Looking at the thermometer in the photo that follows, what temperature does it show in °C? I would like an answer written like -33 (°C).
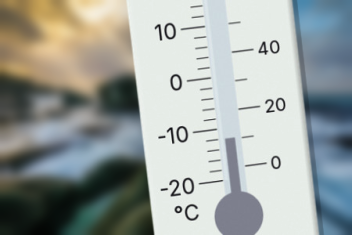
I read -12 (°C)
